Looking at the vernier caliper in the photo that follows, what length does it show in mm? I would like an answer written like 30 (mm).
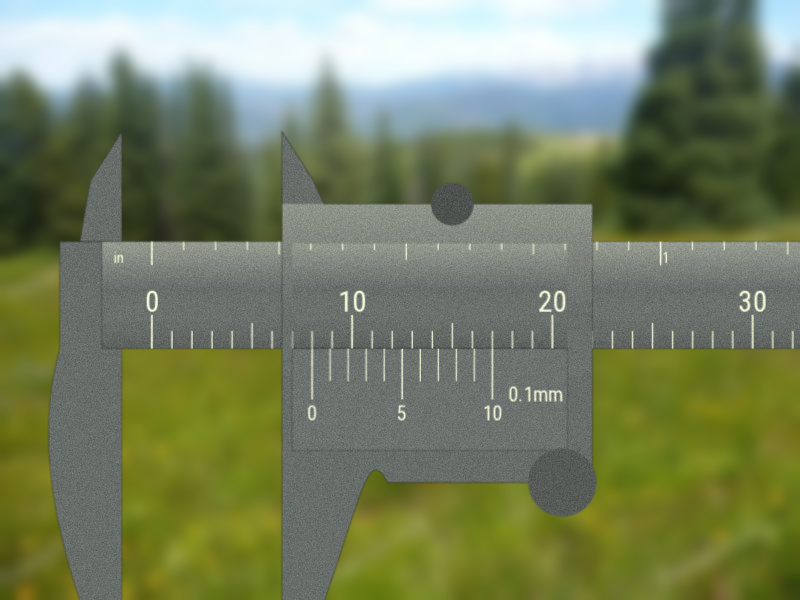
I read 8.0 (mm)
